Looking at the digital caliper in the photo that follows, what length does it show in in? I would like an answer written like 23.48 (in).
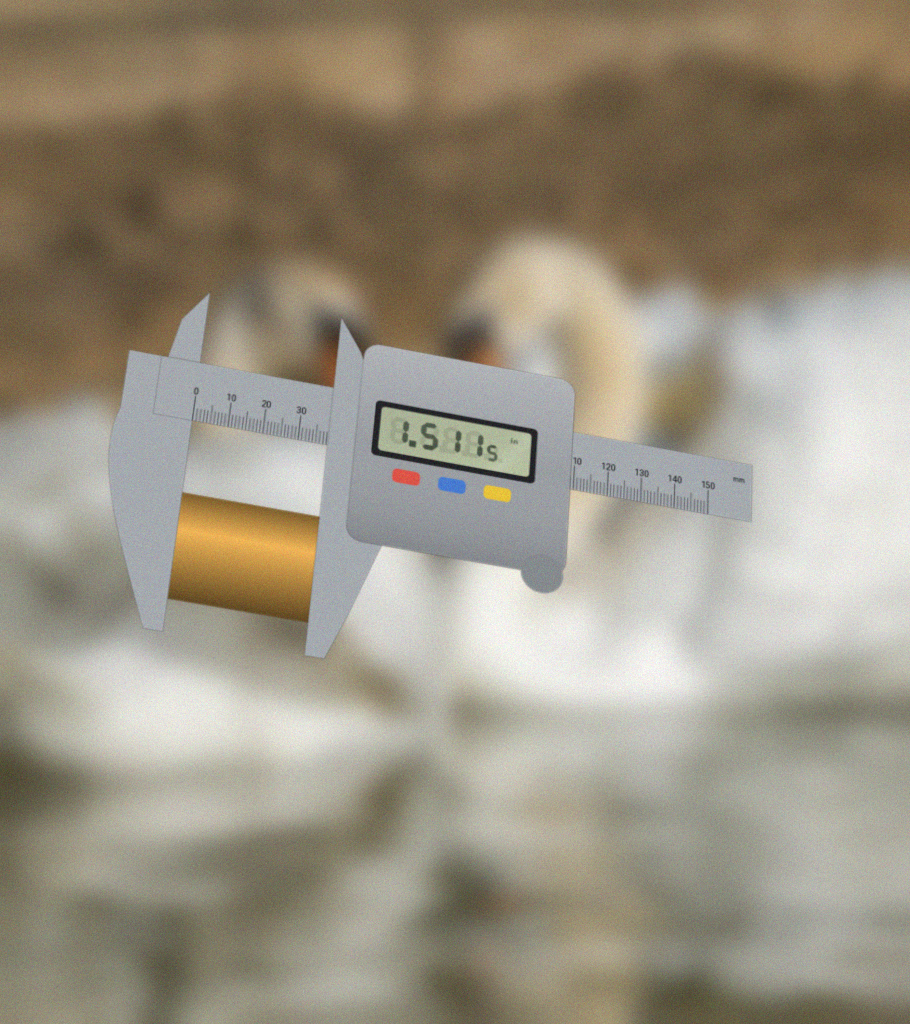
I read 1.5115 (in)
